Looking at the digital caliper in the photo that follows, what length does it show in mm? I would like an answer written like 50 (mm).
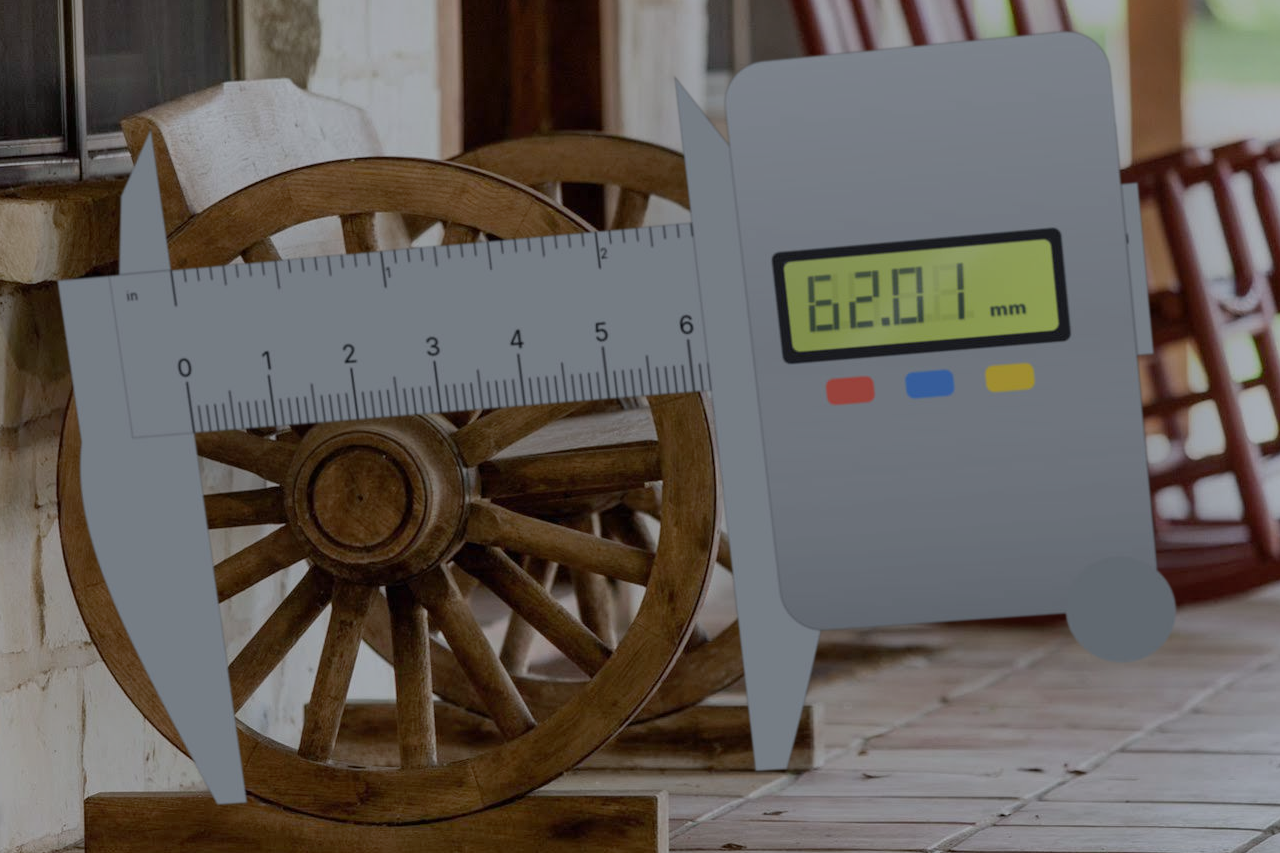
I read 62.01 (mm)
